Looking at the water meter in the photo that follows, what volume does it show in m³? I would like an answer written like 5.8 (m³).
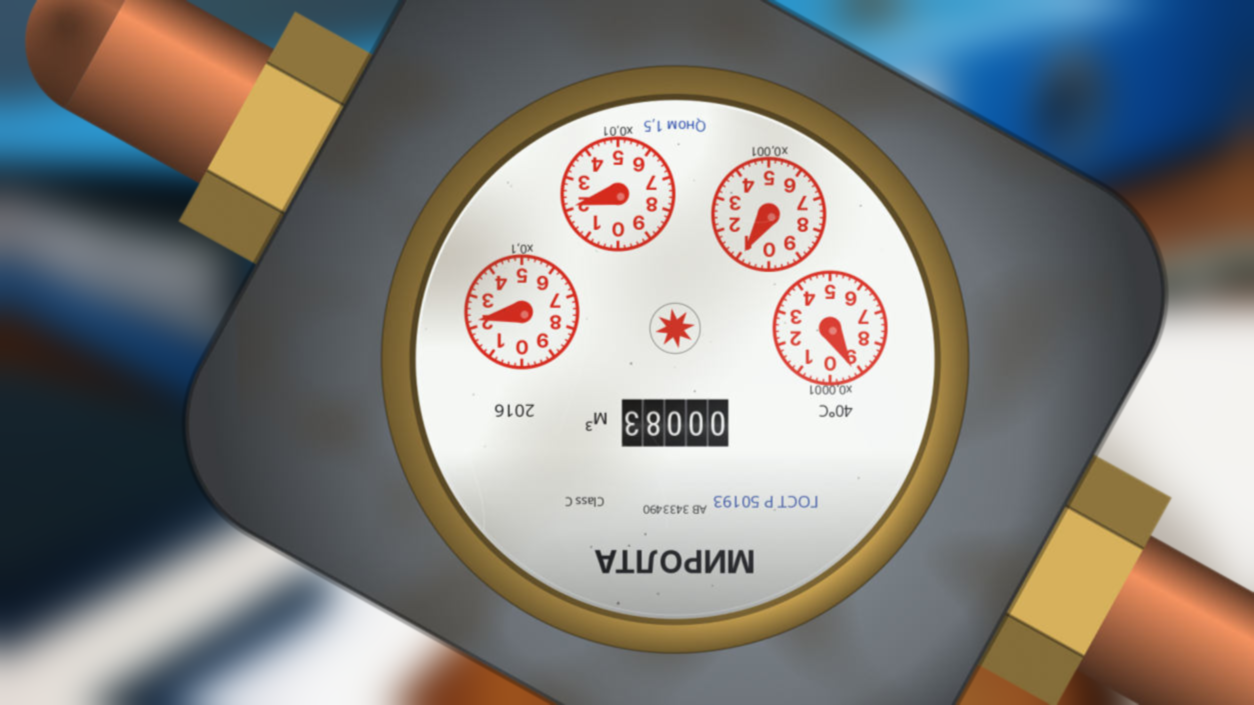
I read 83.2209 (m³)
